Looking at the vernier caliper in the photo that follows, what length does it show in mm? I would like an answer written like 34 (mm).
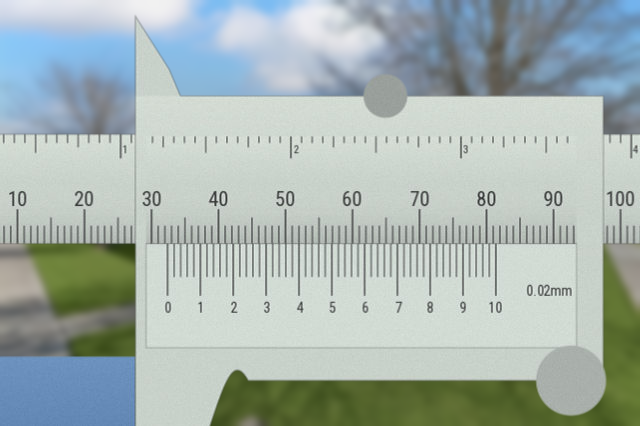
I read 32.4 (mm)
